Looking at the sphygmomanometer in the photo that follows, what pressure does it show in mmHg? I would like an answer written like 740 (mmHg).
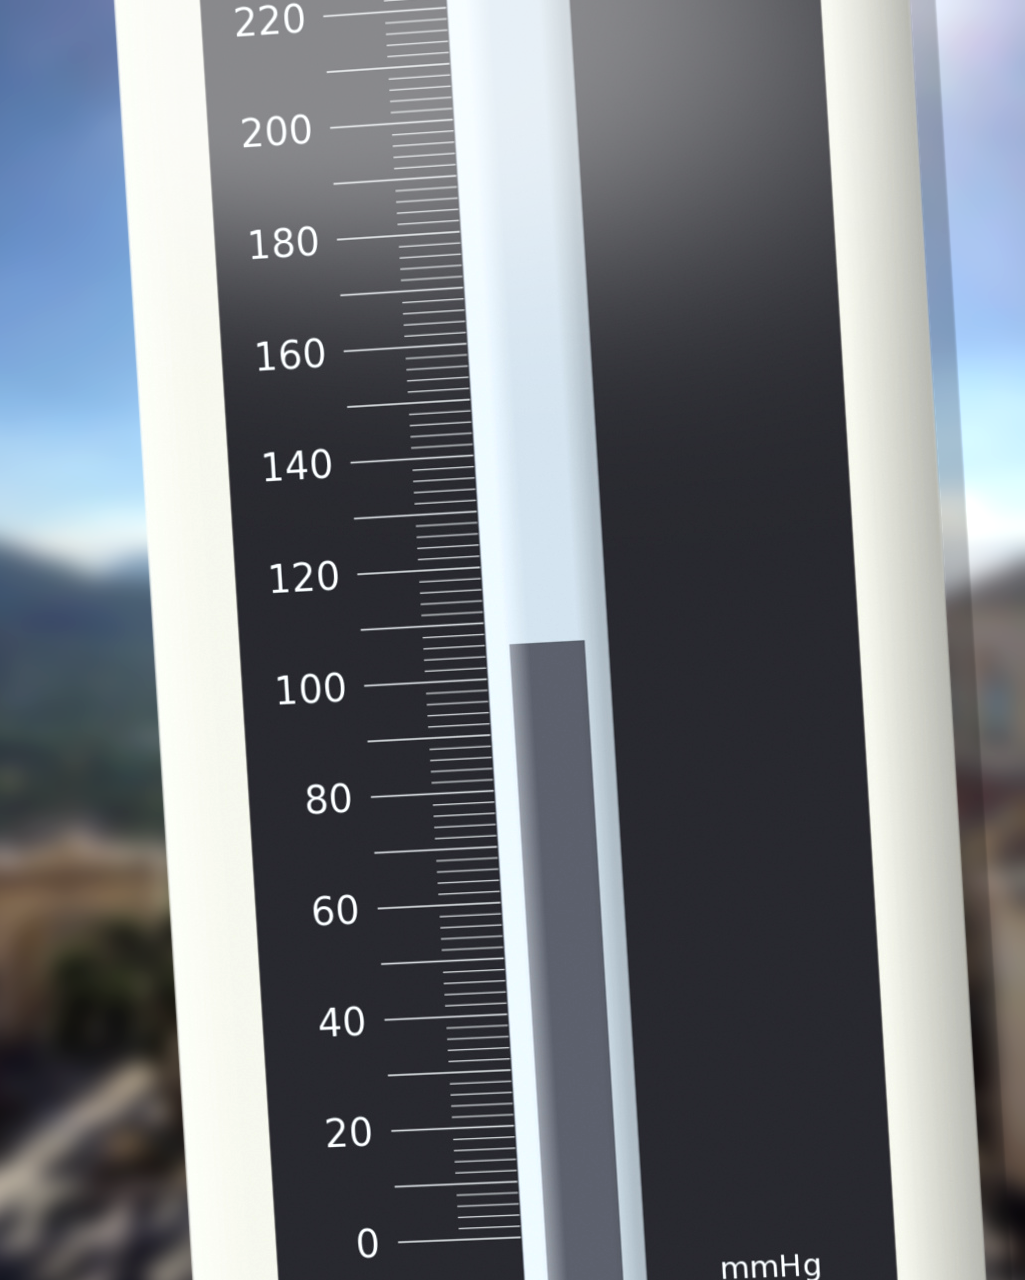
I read 106 (mmHg)
